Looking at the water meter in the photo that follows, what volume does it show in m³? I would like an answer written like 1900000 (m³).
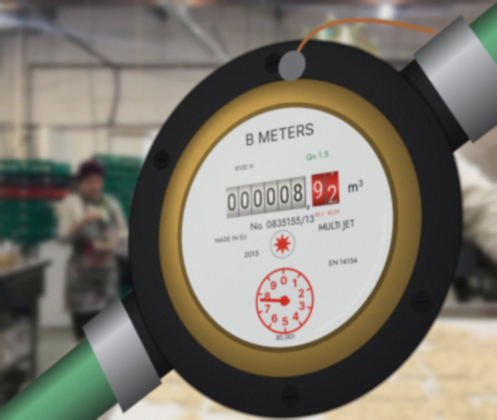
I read 8.917 (m³)
